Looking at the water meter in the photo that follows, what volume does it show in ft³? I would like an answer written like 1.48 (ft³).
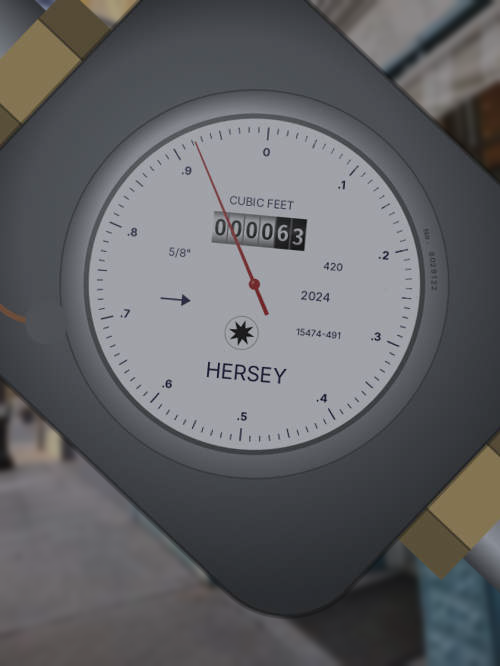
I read 62.92 (ft³)
